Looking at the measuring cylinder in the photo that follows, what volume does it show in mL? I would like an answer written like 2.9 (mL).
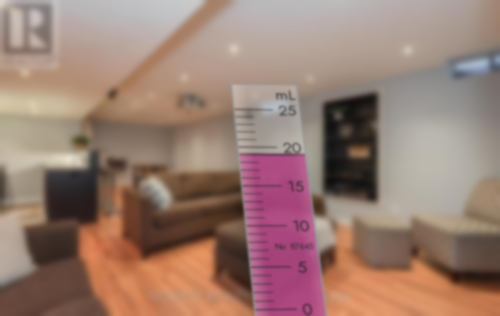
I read 19 (mL)
